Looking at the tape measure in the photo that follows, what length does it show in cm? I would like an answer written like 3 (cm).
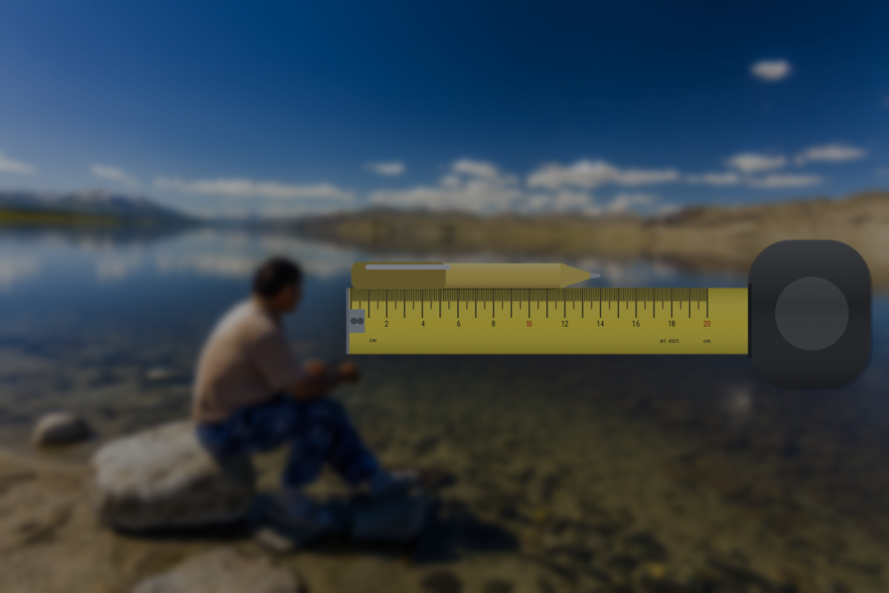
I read 14 (cm)
